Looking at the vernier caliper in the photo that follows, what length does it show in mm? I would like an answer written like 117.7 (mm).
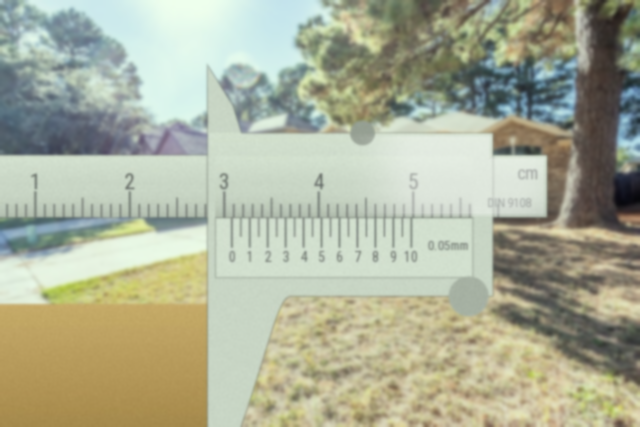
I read 30.8 (mm)
